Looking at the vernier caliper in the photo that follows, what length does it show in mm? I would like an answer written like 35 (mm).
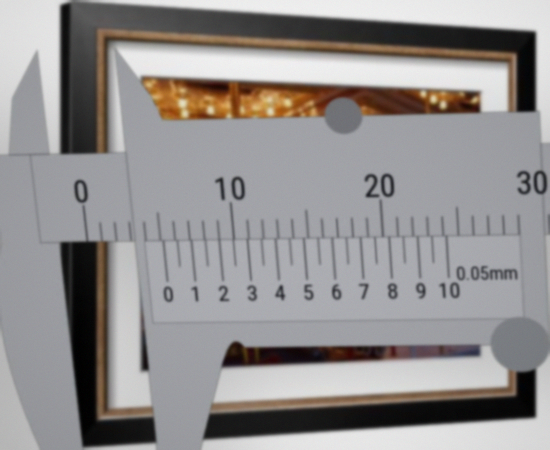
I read 5.2 (mm)
